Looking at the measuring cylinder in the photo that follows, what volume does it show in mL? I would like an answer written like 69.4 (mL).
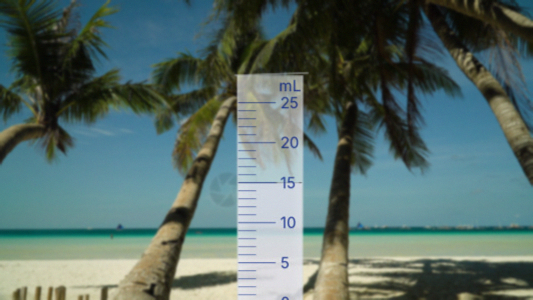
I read 15 (mL)
